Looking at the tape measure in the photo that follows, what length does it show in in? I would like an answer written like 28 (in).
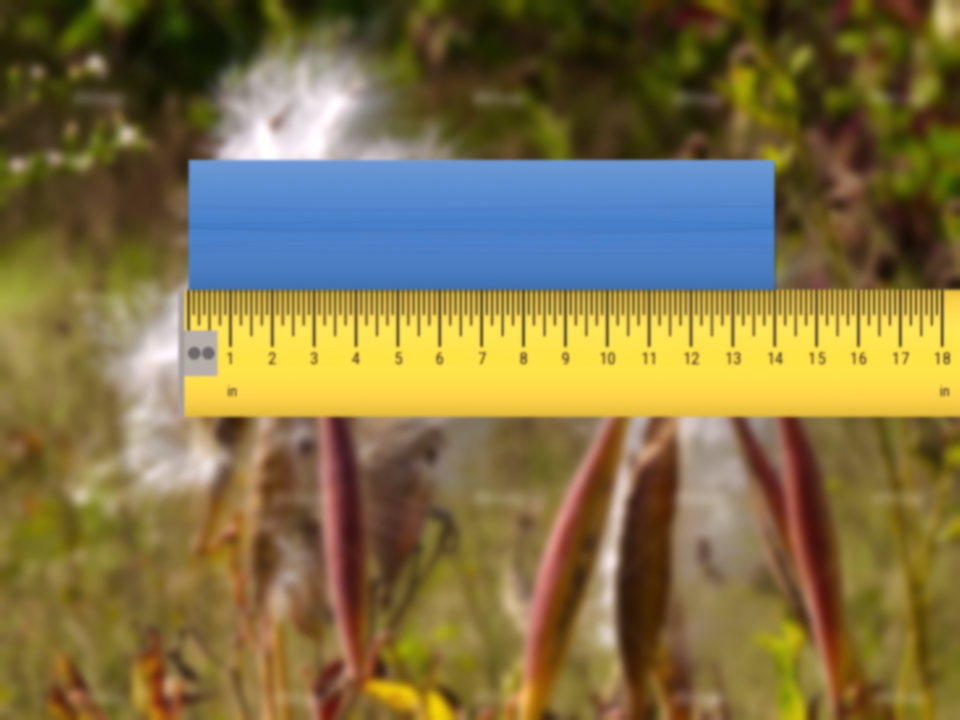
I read 14 (in)
